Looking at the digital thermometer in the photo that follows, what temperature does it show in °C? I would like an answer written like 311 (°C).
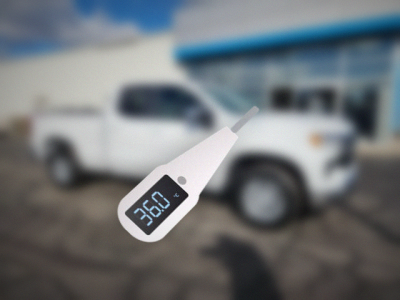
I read 36.0 (°C)
